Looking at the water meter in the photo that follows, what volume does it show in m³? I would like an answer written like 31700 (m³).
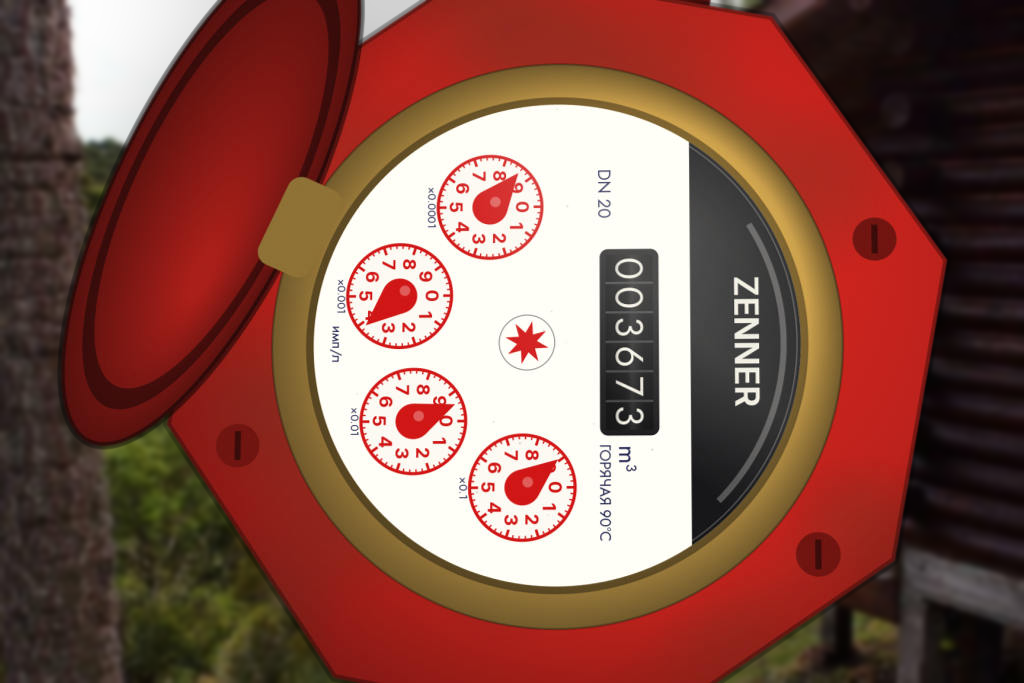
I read 3673.8938 (m³)
